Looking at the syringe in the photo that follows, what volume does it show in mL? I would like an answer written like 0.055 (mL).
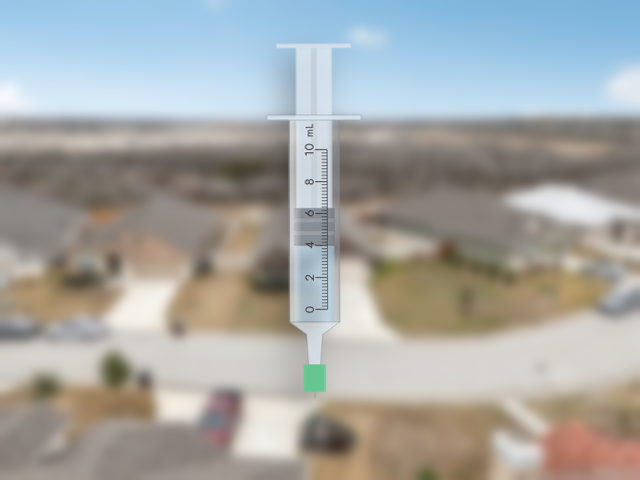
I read 4 (mL)
